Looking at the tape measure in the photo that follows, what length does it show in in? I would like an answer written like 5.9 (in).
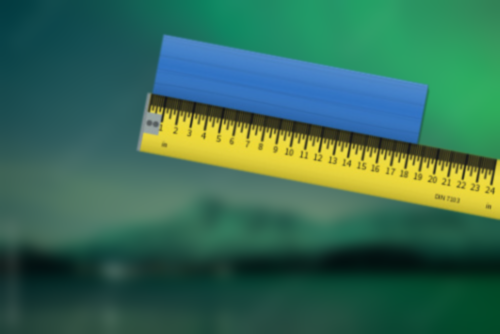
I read 18.5 (in)
